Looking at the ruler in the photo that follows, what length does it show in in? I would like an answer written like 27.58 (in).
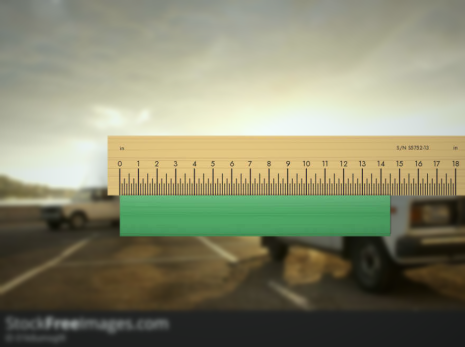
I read 14.5 (in)
